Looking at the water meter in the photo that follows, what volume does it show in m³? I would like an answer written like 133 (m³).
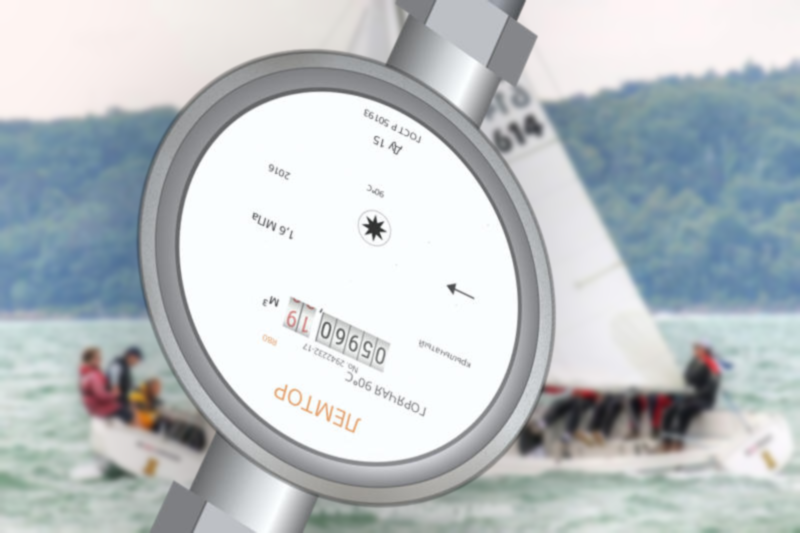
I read 5960.19 (m³)
